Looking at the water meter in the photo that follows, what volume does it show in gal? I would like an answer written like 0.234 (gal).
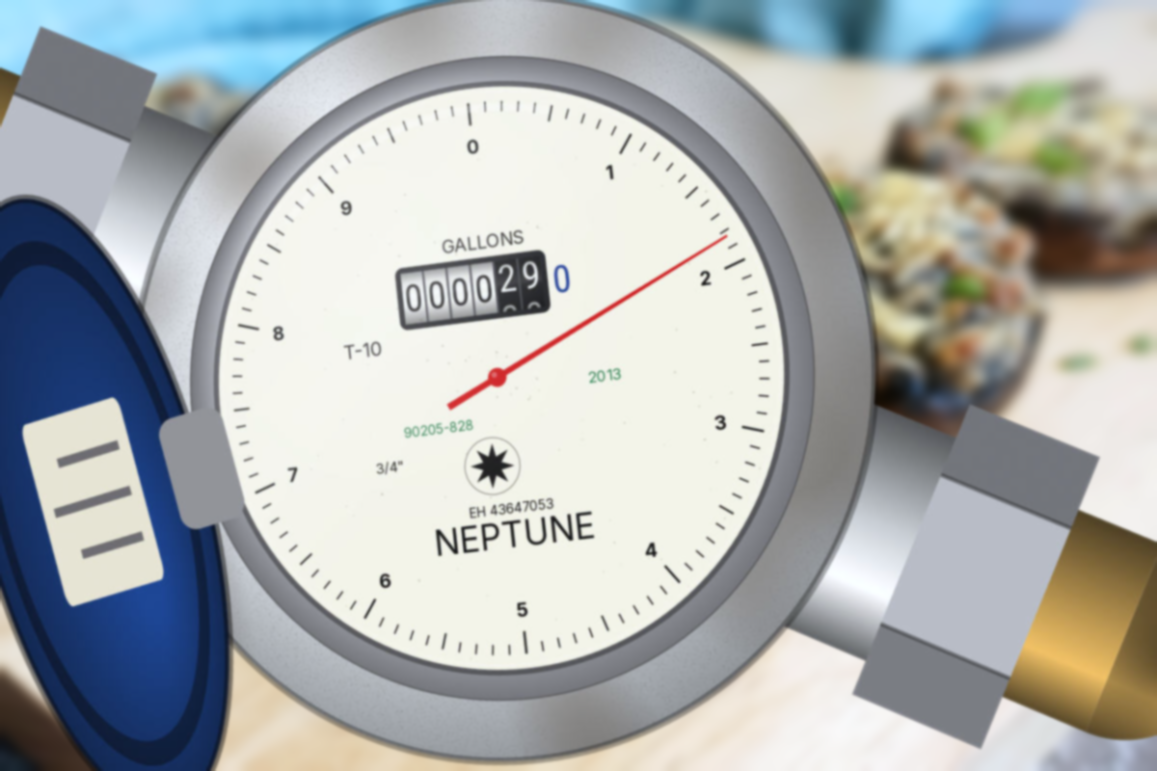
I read 291.8 (gal)
